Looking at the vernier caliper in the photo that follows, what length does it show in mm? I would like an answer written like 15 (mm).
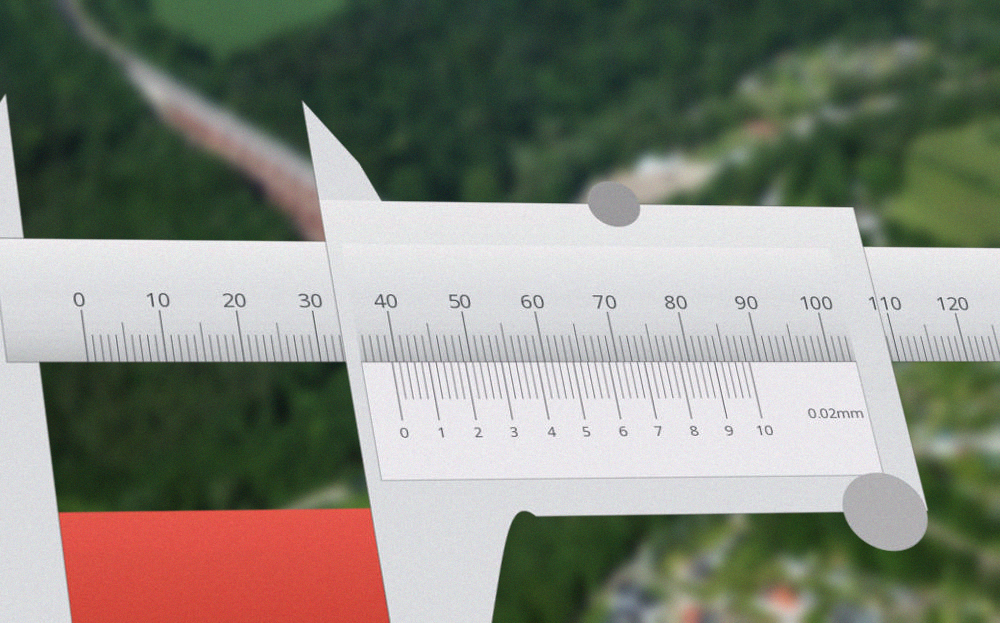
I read 39.4 (mm)
